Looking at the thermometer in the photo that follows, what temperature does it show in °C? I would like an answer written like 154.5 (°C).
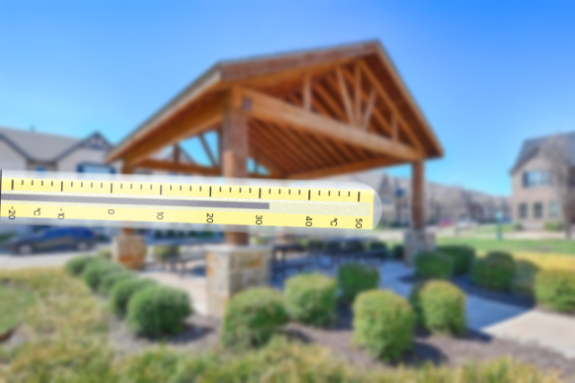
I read 32 (°C)
